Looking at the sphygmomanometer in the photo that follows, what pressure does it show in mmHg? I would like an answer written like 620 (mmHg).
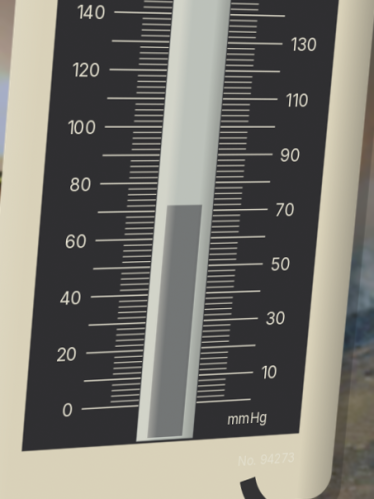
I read 72 (mmHg)
